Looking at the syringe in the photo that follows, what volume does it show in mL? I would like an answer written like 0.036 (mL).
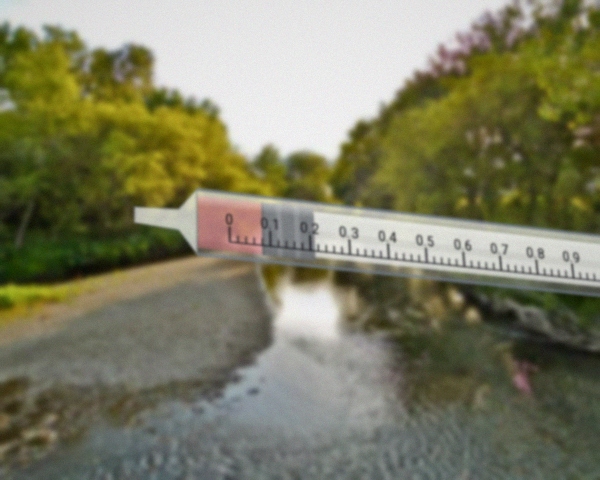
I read 0.08 (mL)
